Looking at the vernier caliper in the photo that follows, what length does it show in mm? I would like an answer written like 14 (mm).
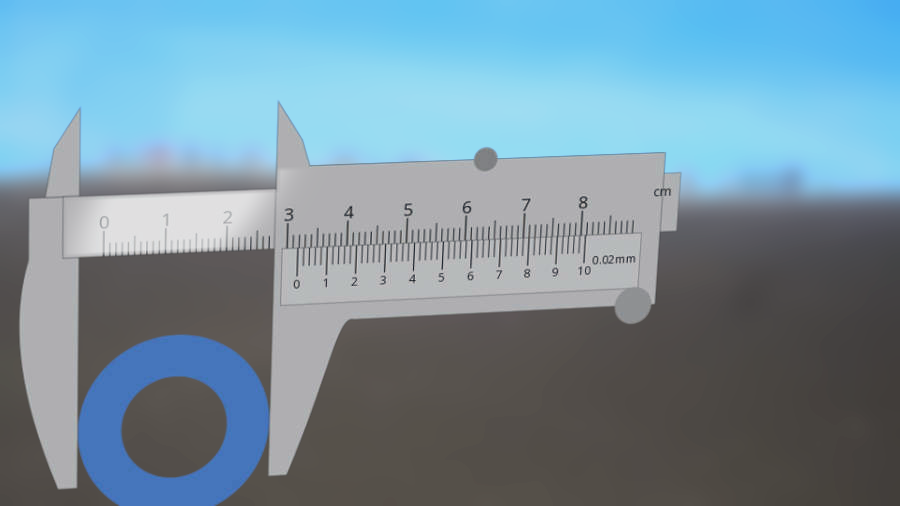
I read 31.8 (mm)
